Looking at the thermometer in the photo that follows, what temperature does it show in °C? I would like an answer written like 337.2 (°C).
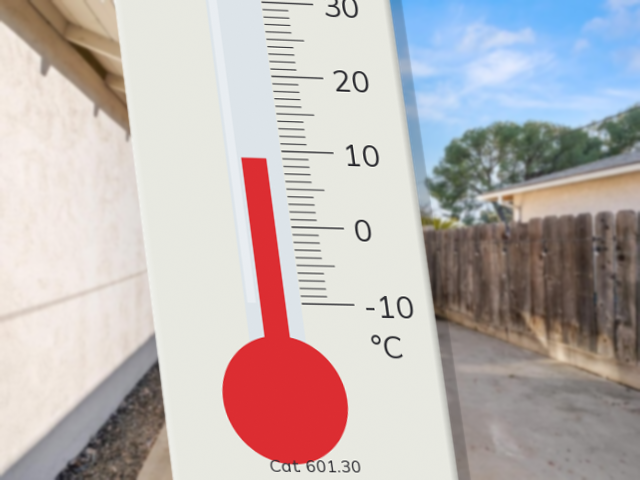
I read 9 (°C)
